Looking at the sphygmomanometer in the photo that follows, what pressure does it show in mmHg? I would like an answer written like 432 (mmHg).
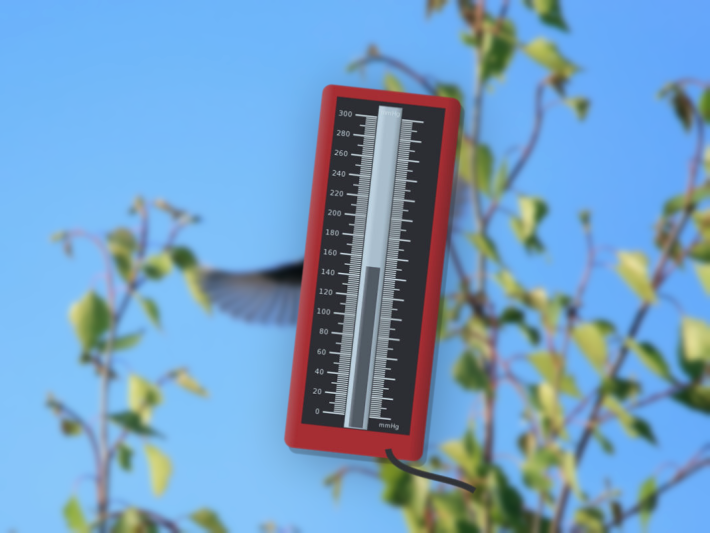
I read 150 (mmHg)
